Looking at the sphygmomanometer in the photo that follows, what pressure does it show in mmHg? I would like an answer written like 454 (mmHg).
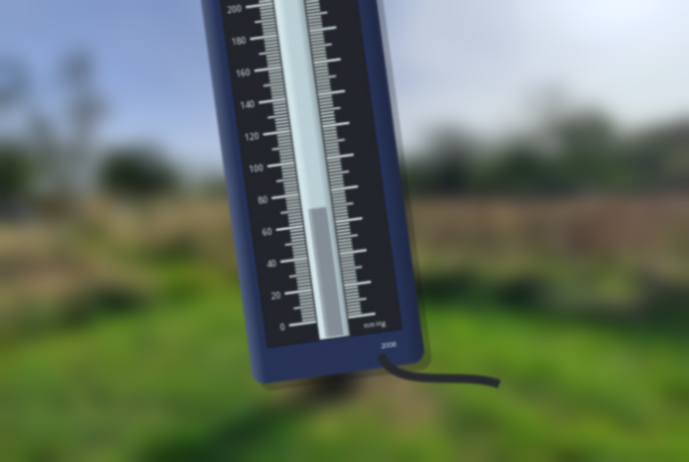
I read 70 (mmHg)
